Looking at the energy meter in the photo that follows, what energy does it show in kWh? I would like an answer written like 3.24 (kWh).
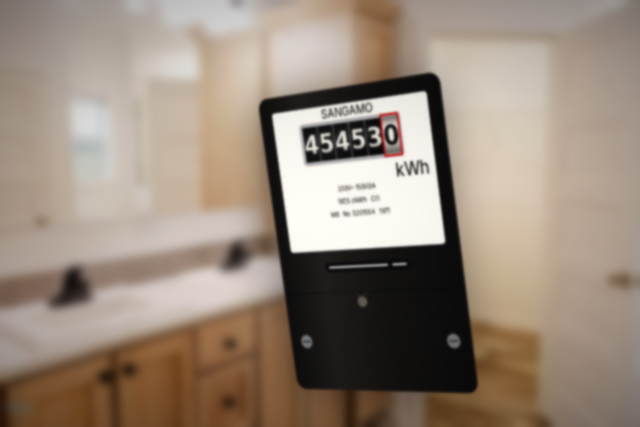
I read 45453.0 (kWh)
